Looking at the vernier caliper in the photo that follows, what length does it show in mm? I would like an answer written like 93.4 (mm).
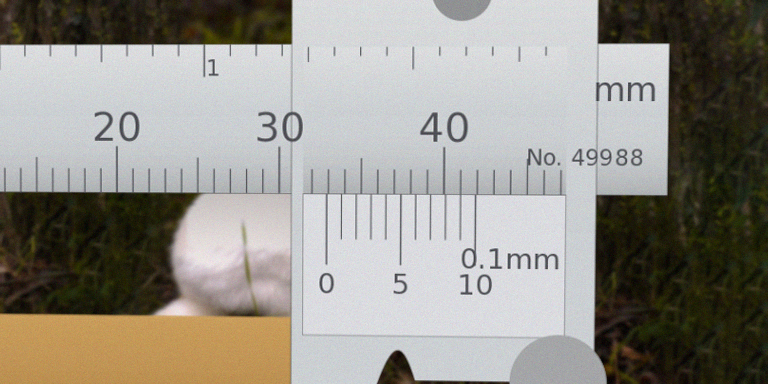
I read 32.9 (mm)
